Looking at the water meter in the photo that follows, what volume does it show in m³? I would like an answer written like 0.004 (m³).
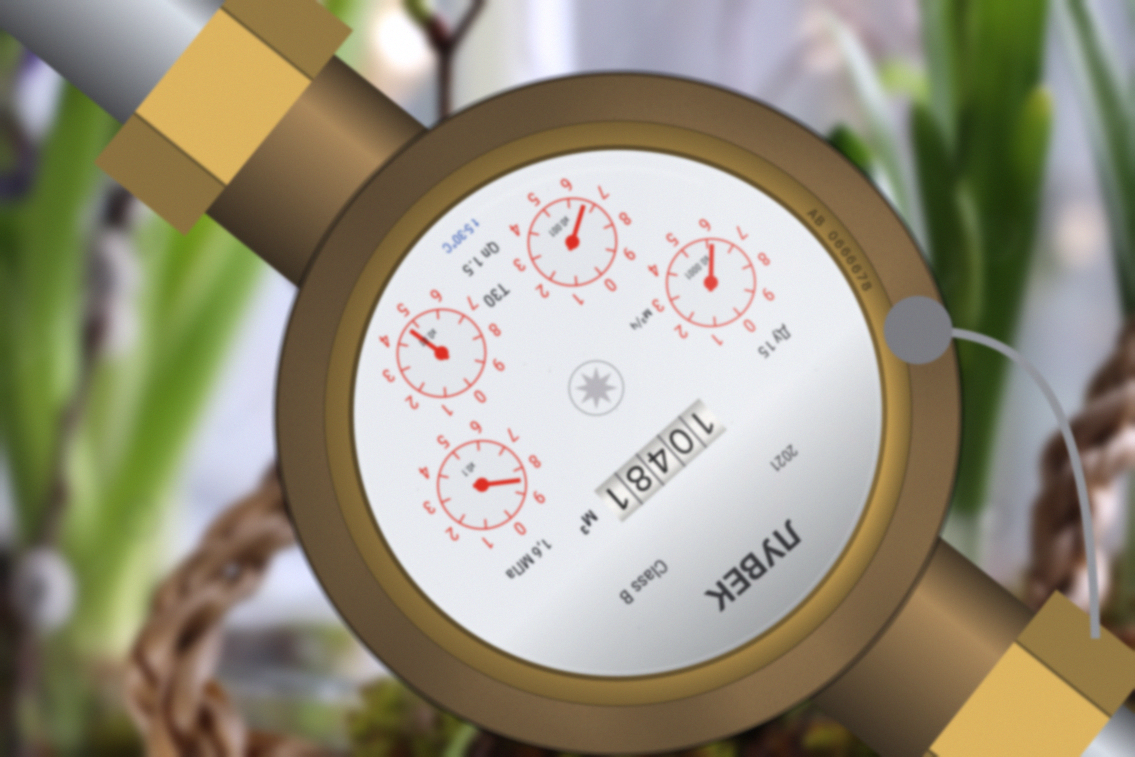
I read 10481.8466 (m³)
